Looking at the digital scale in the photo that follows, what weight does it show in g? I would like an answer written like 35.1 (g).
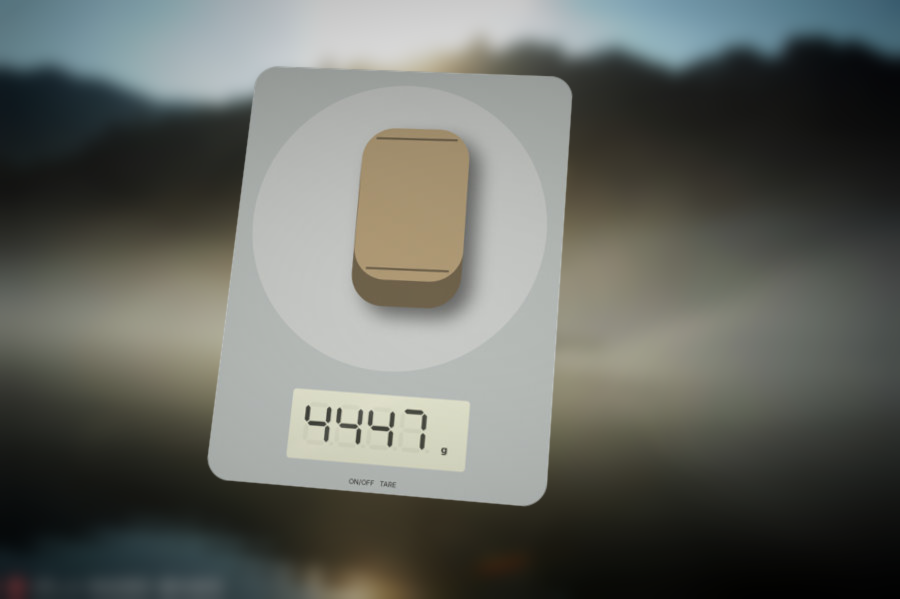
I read 4447 (g)
